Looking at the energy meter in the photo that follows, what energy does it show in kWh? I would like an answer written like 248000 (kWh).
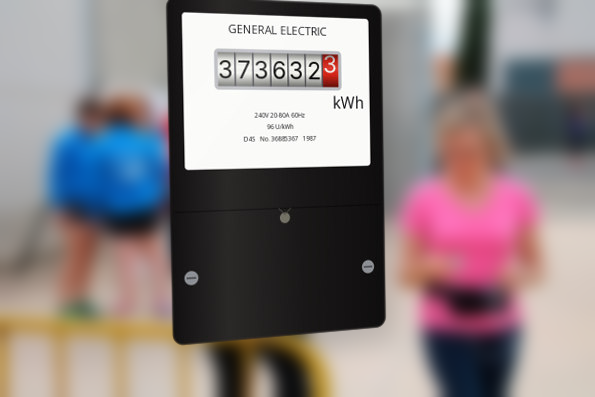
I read 373632.3 (kWh)
